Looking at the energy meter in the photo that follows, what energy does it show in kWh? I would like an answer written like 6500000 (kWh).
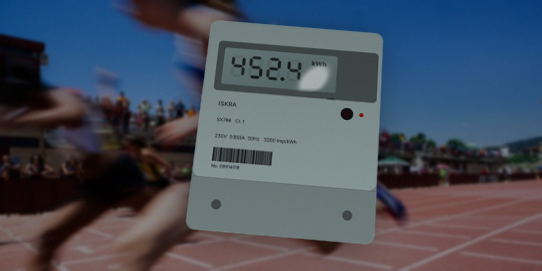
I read 452.4 (kWh)
